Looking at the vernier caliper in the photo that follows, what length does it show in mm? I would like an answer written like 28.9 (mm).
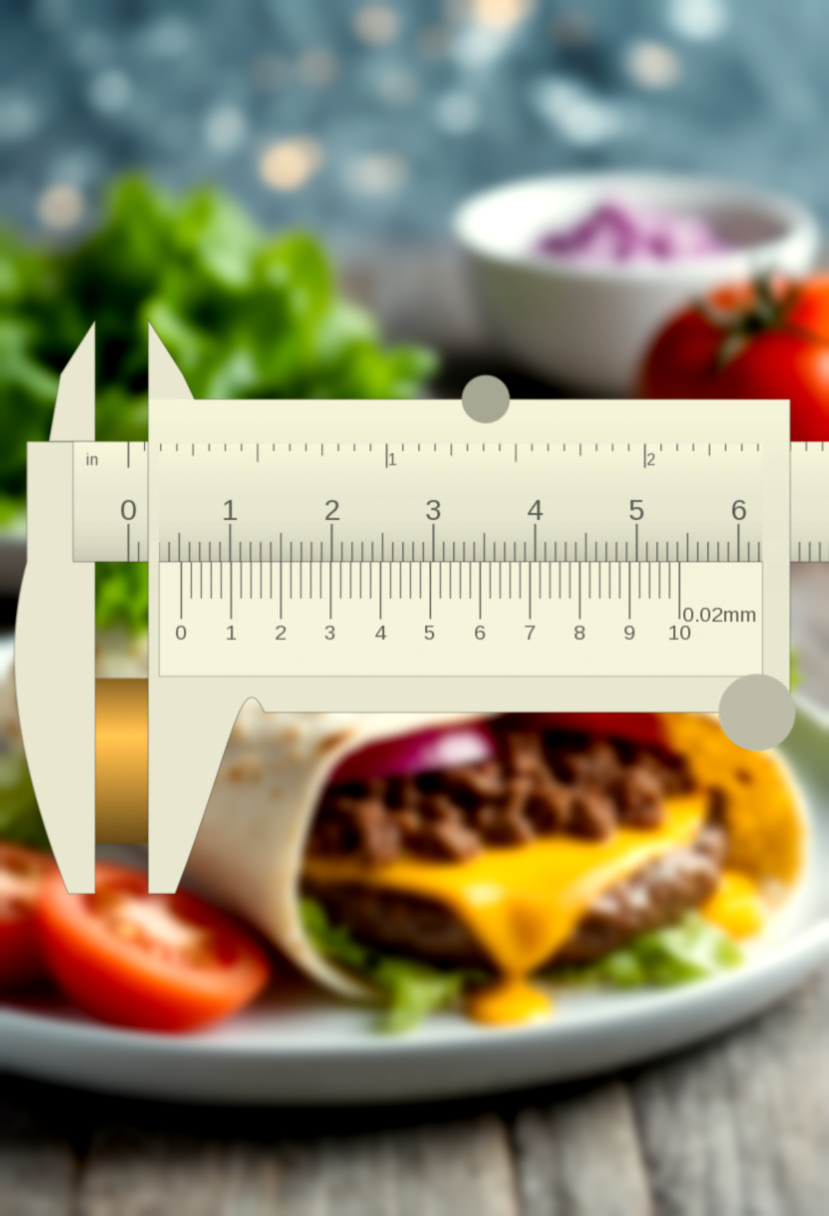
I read 5.2 (mm)
